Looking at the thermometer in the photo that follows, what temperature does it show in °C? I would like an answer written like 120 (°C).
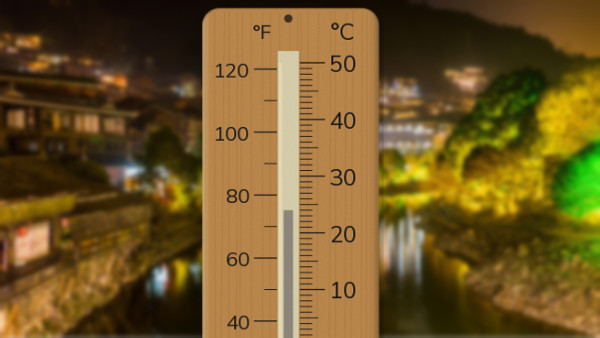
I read 24 (°C)
